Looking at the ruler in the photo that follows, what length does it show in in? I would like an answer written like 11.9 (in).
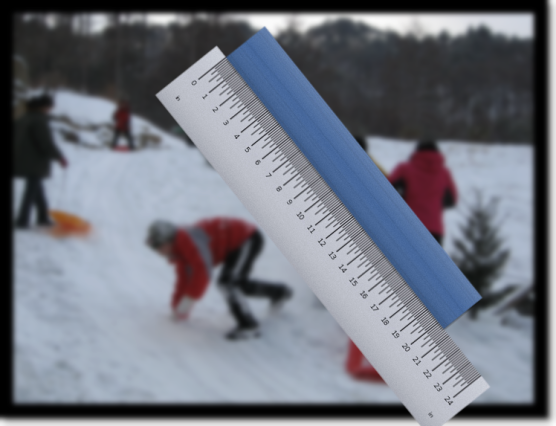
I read 20.5 (in)
